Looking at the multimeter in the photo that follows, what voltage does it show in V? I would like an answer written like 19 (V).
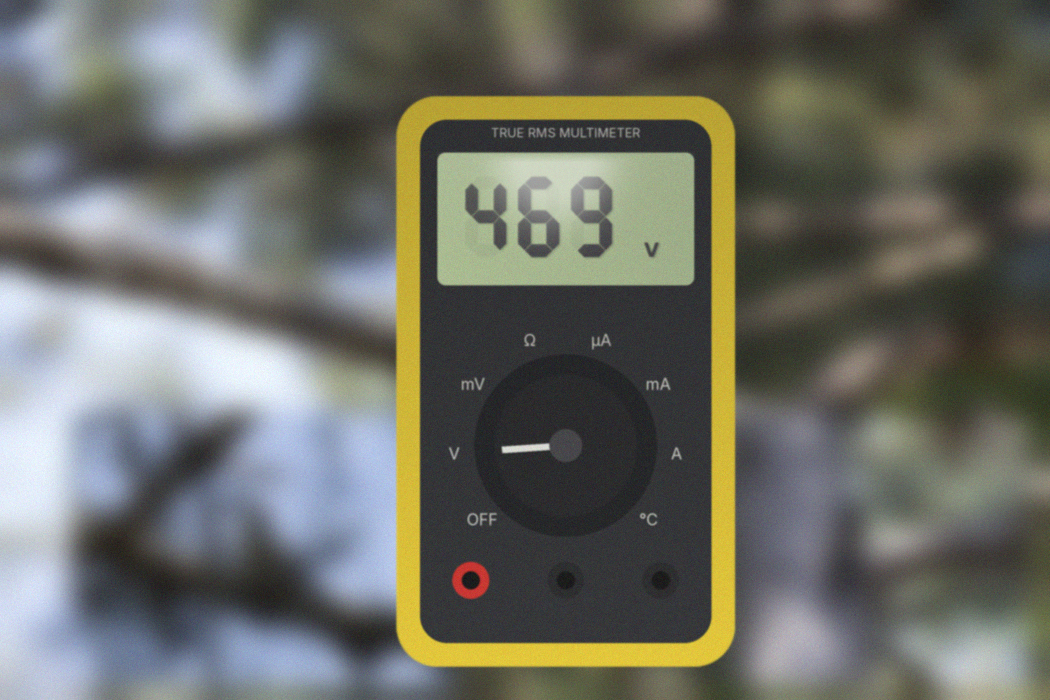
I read 469 (V)
